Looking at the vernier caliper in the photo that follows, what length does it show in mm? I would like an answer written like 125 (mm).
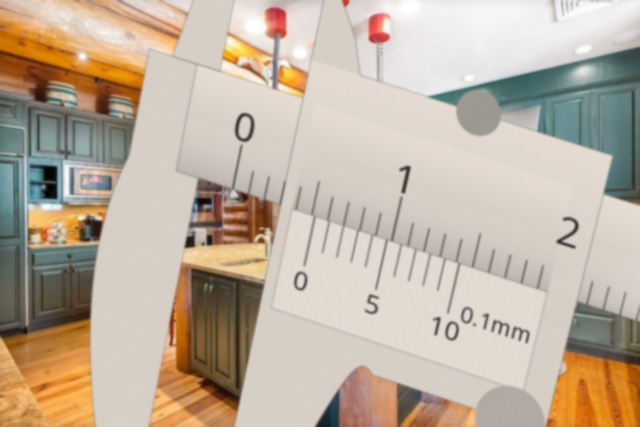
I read 5.2 (mm)
